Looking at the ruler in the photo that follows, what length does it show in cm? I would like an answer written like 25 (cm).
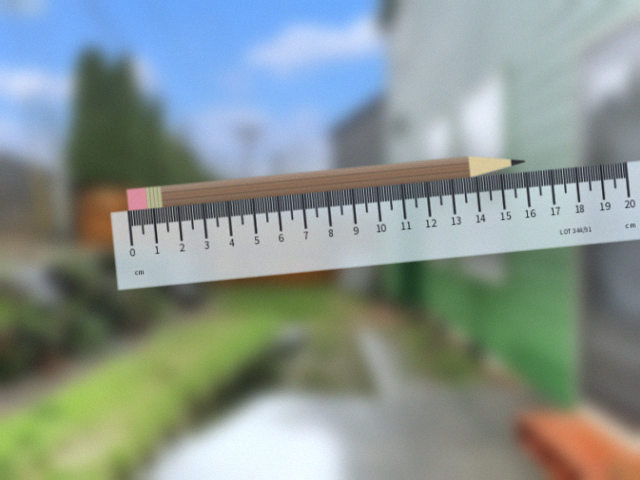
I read 16 (cm)
